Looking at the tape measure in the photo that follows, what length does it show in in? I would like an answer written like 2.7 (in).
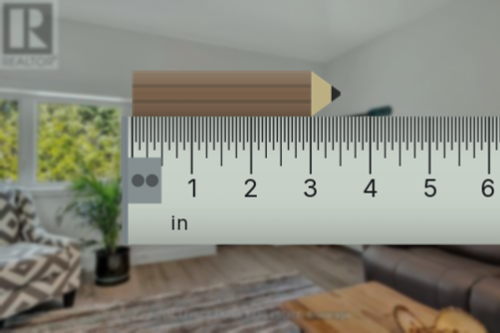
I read 3.5 (in)
